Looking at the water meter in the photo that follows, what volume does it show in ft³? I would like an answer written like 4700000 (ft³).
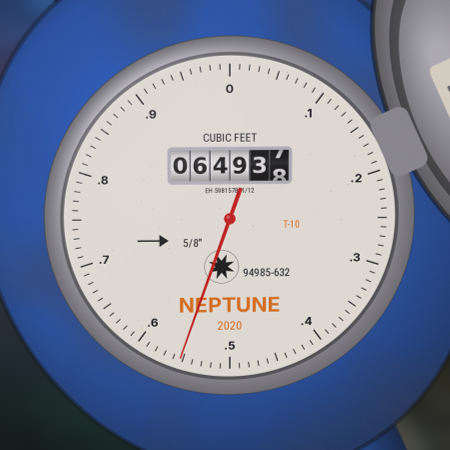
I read 64937.55 (ft³)
